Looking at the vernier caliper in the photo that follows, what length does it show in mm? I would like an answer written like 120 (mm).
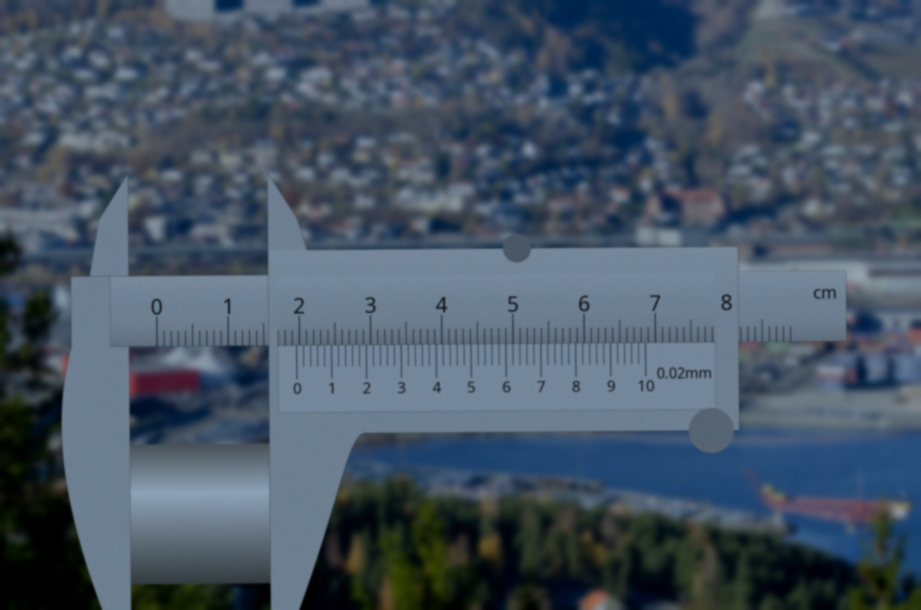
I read 19.6 (mm)
